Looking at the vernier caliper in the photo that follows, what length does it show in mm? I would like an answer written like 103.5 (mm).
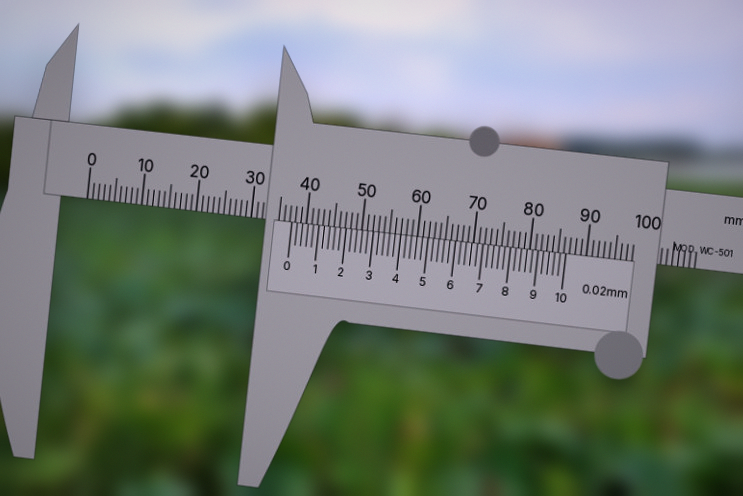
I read 37.4 (mm)
